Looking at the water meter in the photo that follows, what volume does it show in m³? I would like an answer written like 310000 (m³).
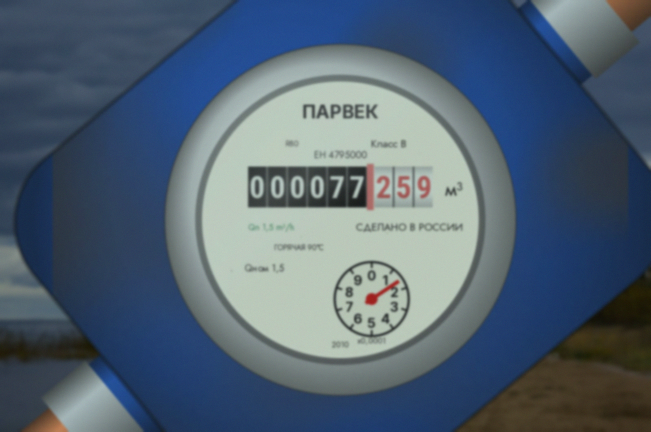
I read 77.2591 (m³)
